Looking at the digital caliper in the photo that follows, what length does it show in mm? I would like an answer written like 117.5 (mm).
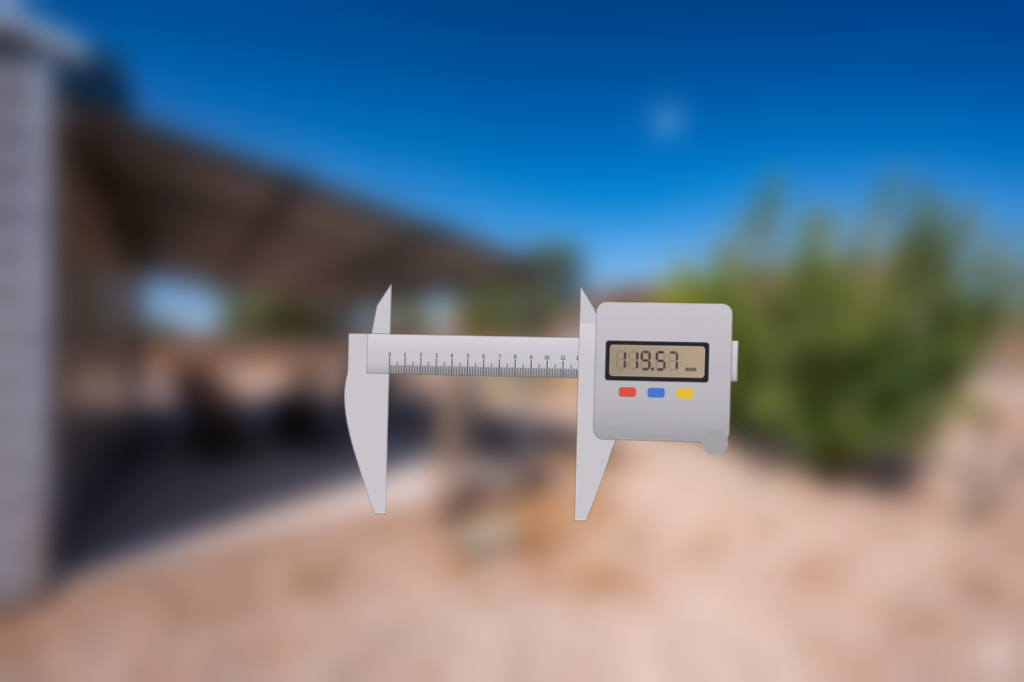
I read 119.57 (mm)
